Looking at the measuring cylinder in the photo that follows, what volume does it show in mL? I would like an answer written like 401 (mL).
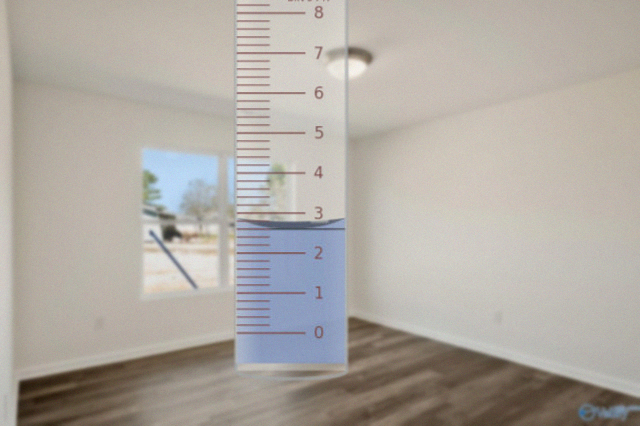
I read 2.6 (mL)
